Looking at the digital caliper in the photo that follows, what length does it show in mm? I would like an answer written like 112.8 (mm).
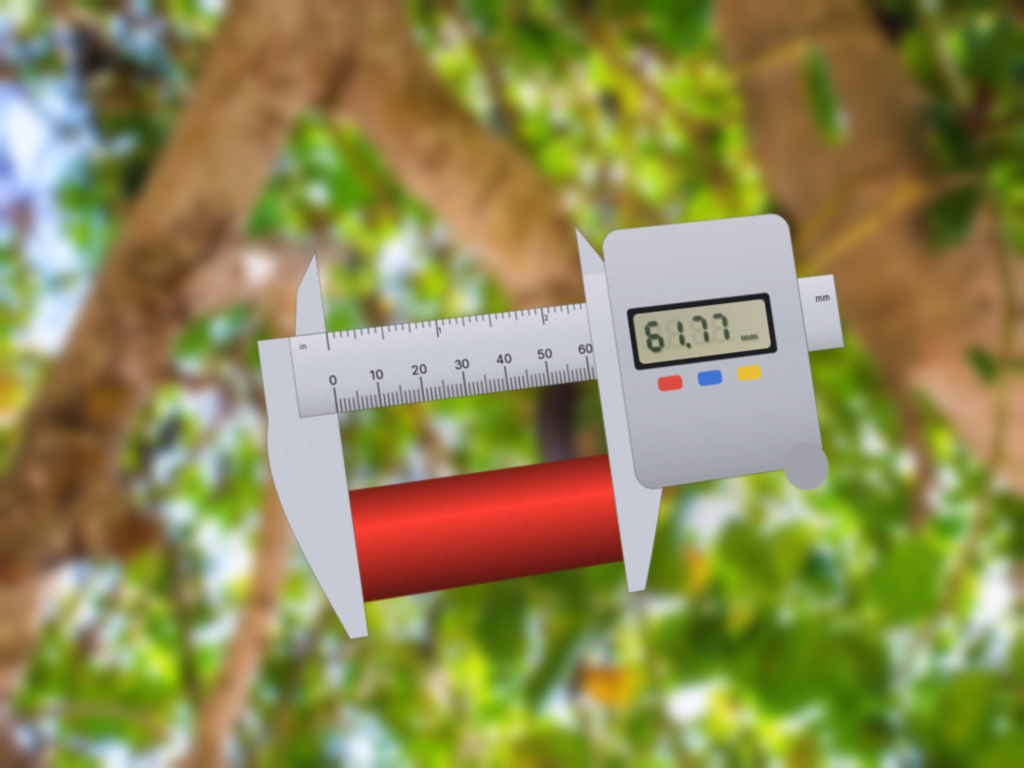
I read 61.77 (mm)
